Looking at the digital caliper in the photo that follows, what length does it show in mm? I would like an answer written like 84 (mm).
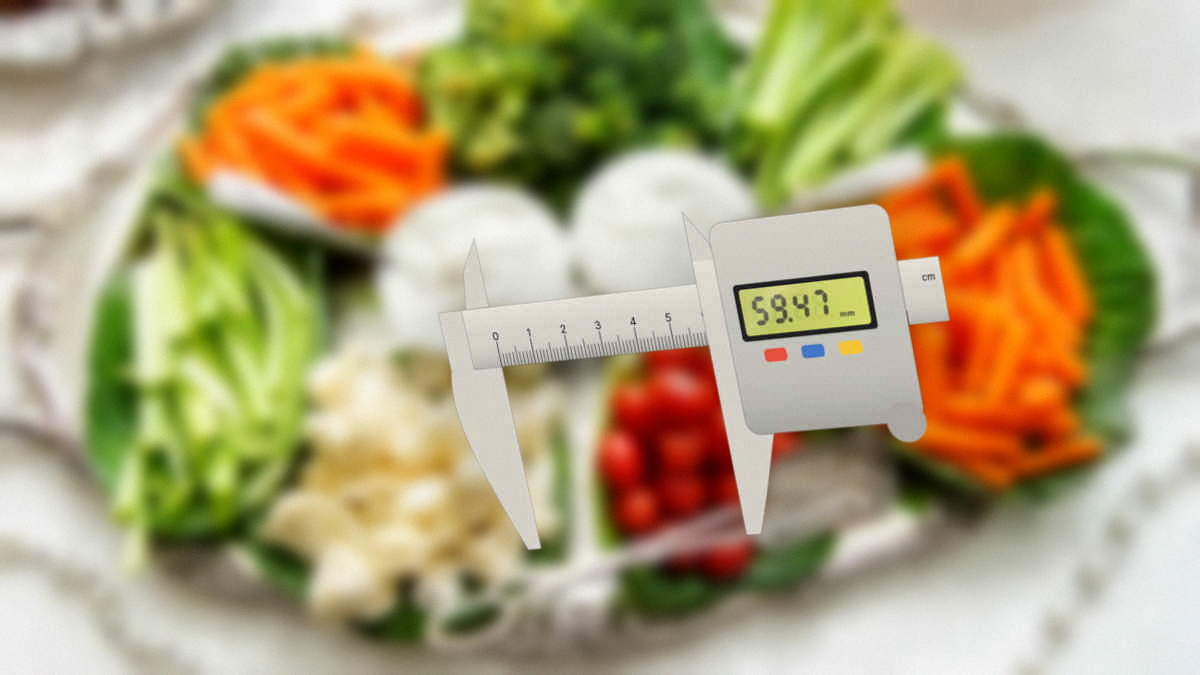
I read 59.47 (mm)
